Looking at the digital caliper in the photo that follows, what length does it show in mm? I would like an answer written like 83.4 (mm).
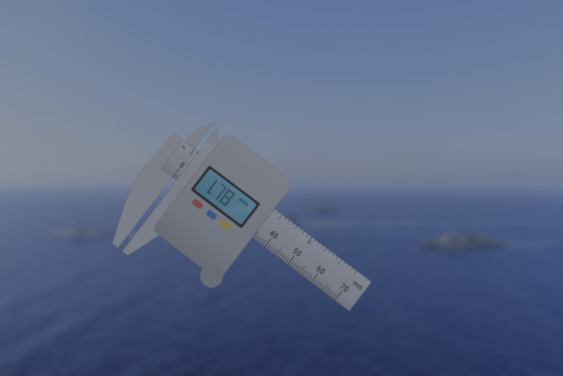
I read 1.78 (mm)
